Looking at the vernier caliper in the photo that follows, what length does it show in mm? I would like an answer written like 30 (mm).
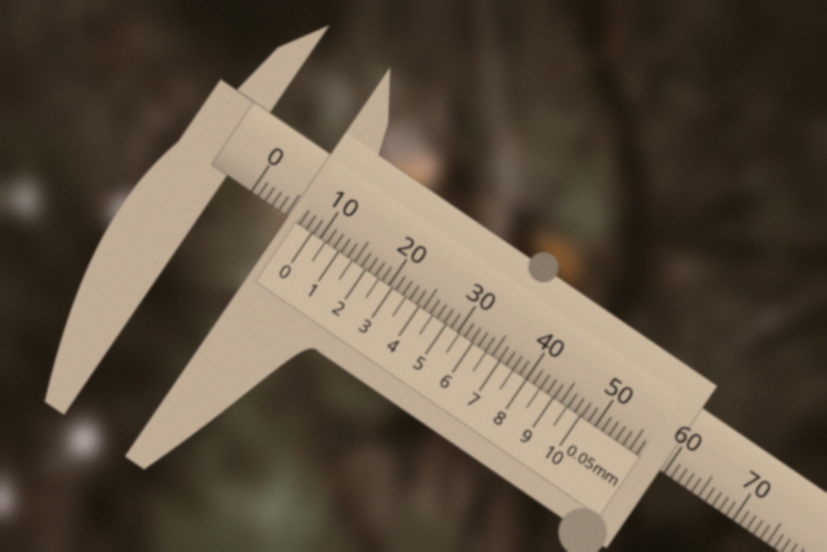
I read 8.8 (mm)
